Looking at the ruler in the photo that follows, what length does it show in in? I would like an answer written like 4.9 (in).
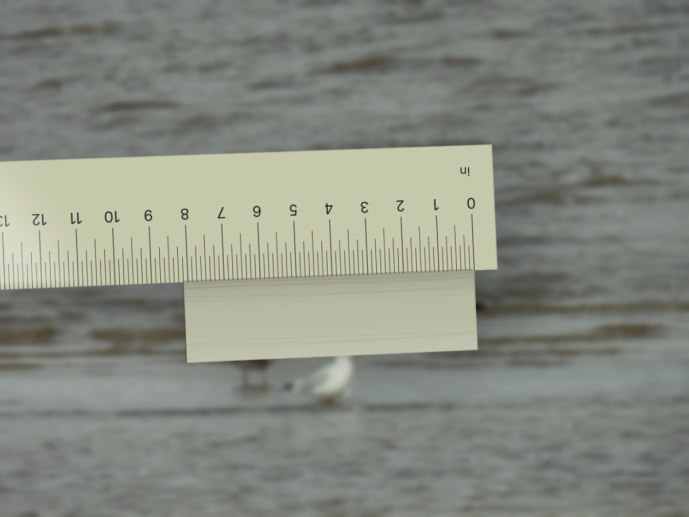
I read 8.125 (in)
